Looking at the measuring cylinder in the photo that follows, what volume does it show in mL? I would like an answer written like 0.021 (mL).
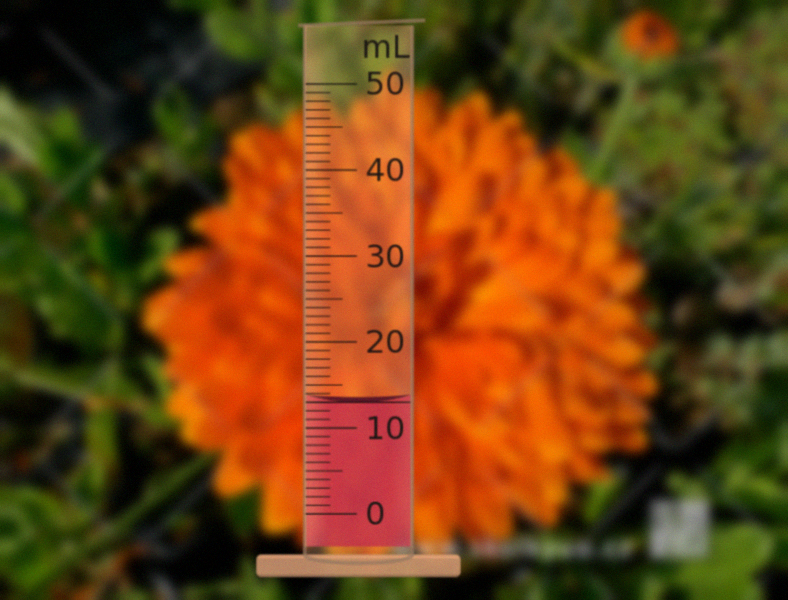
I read 13 (mL)
